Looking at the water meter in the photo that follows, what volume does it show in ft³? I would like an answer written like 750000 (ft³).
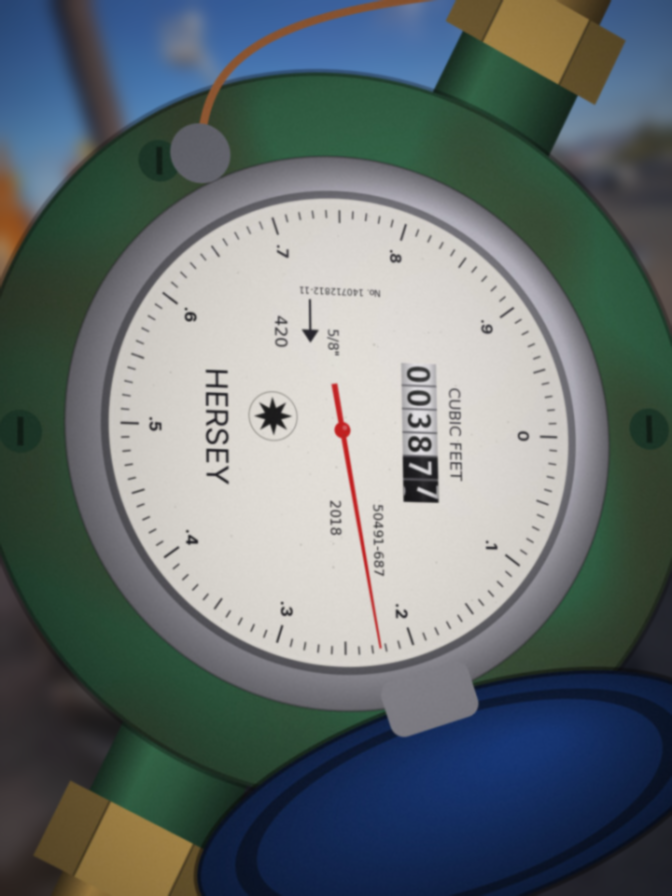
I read 3877.22 (ft³)
